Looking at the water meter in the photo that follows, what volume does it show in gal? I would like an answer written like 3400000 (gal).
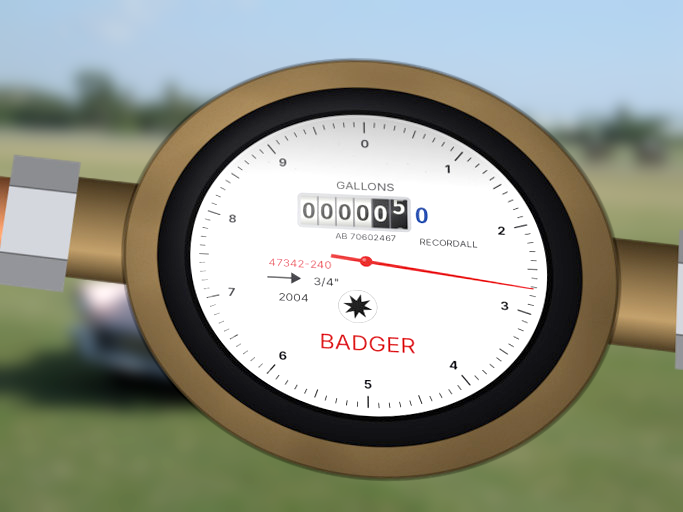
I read 52.7 (gal)
